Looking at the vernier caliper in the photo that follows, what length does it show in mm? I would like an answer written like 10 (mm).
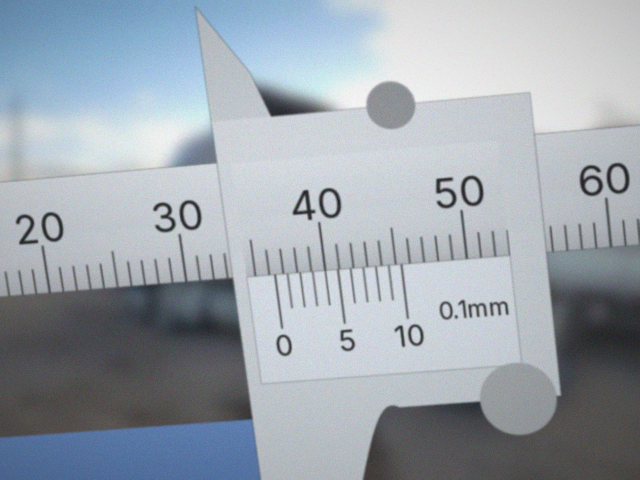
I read 36.4 (mm)
